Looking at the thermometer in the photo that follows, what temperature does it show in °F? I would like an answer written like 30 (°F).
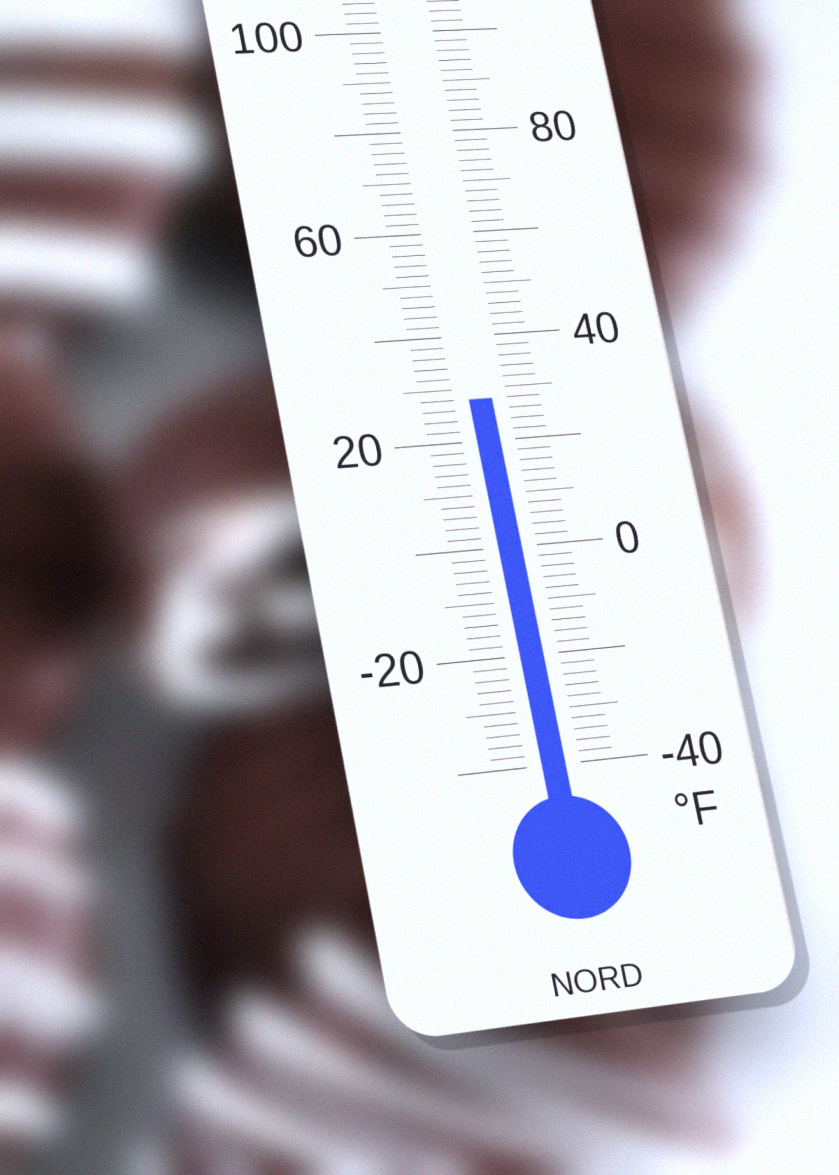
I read 28 (°F)
